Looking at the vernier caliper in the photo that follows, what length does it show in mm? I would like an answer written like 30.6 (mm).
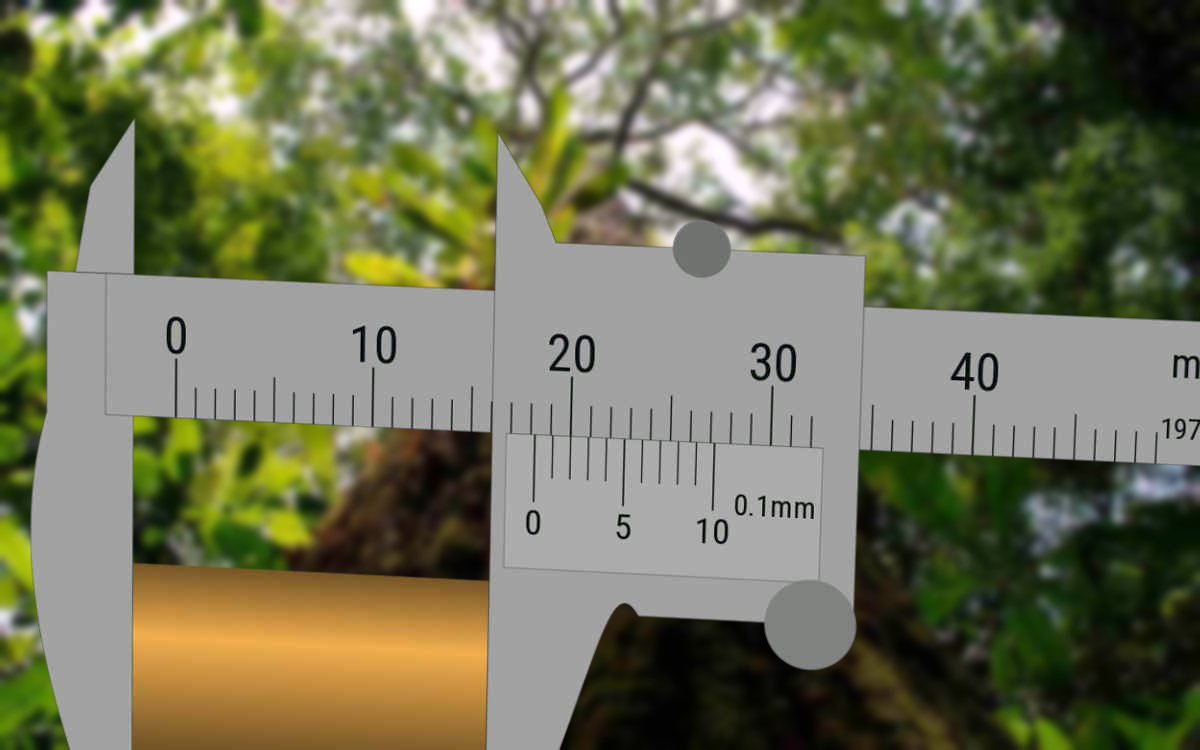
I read 18.2 (mm)
